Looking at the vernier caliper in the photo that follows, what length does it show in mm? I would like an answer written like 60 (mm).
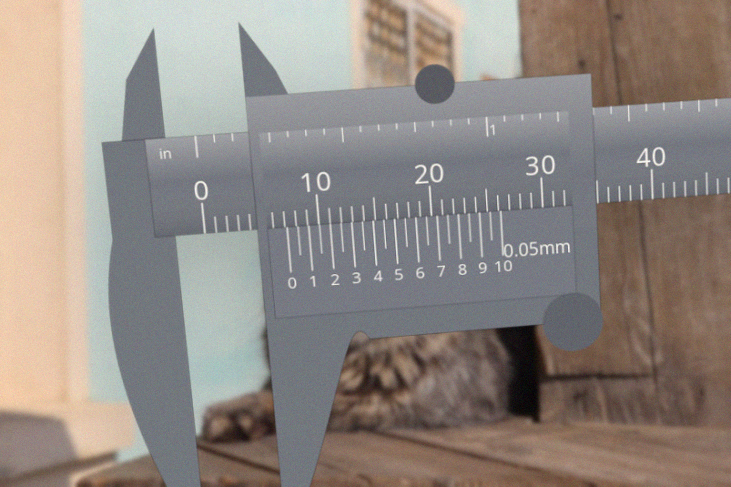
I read 7.2 (mm)
